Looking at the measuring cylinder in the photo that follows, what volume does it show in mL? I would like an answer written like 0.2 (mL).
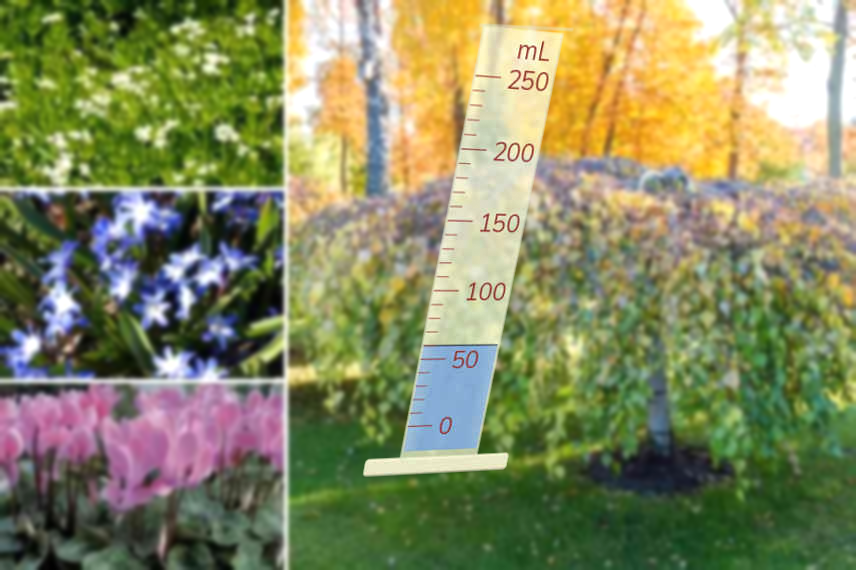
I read 60 (mL)
